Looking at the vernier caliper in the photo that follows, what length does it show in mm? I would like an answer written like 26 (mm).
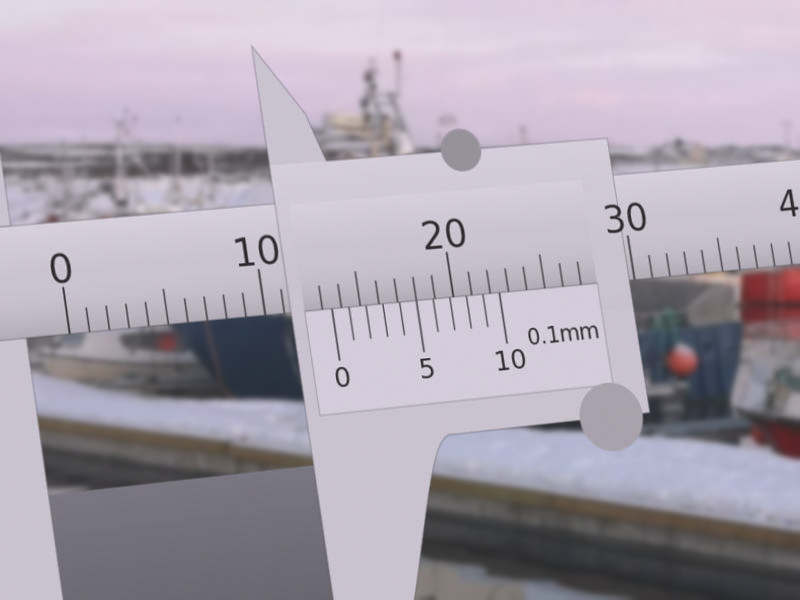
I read 13.5 (mm)
